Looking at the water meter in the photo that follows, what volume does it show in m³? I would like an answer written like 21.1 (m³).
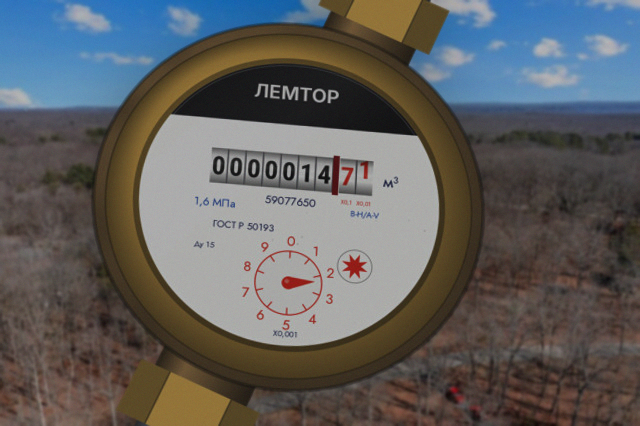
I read 14.712 (m³)
